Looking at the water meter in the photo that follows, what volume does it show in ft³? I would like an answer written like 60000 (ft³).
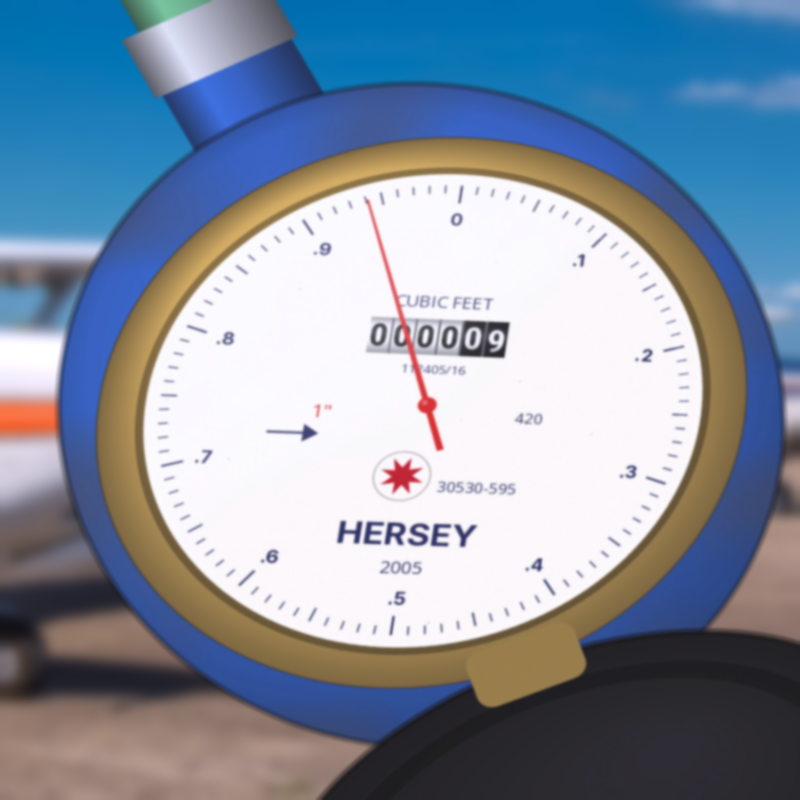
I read 8.94 (ft³)
